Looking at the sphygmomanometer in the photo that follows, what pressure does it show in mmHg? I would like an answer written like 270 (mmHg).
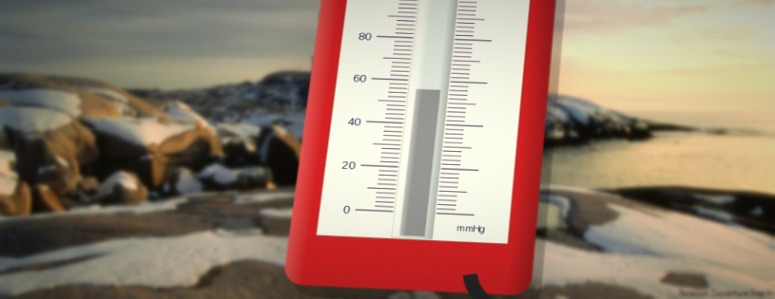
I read 56 (mmHg)
